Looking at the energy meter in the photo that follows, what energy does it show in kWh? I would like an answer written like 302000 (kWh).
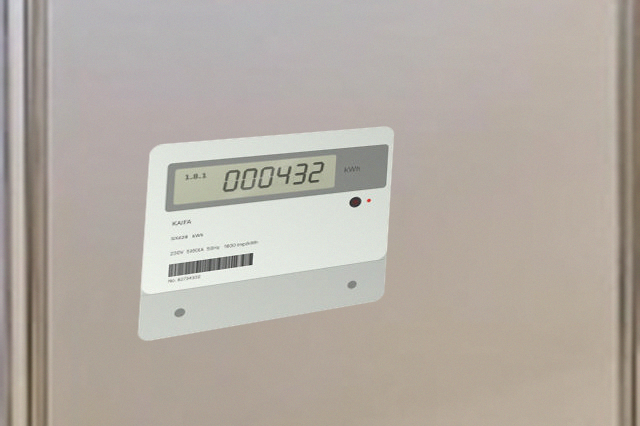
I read 432 (kWh)
